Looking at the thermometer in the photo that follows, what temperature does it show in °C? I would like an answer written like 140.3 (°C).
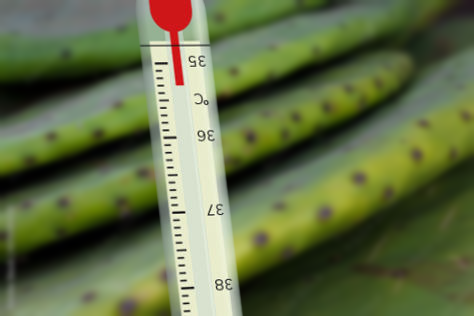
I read 35.3 (°C)
